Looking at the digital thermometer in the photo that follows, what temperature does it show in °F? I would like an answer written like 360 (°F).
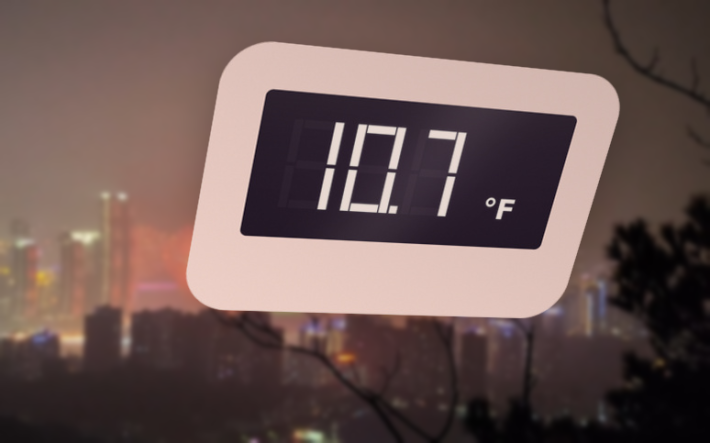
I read 10.7 (°F)
